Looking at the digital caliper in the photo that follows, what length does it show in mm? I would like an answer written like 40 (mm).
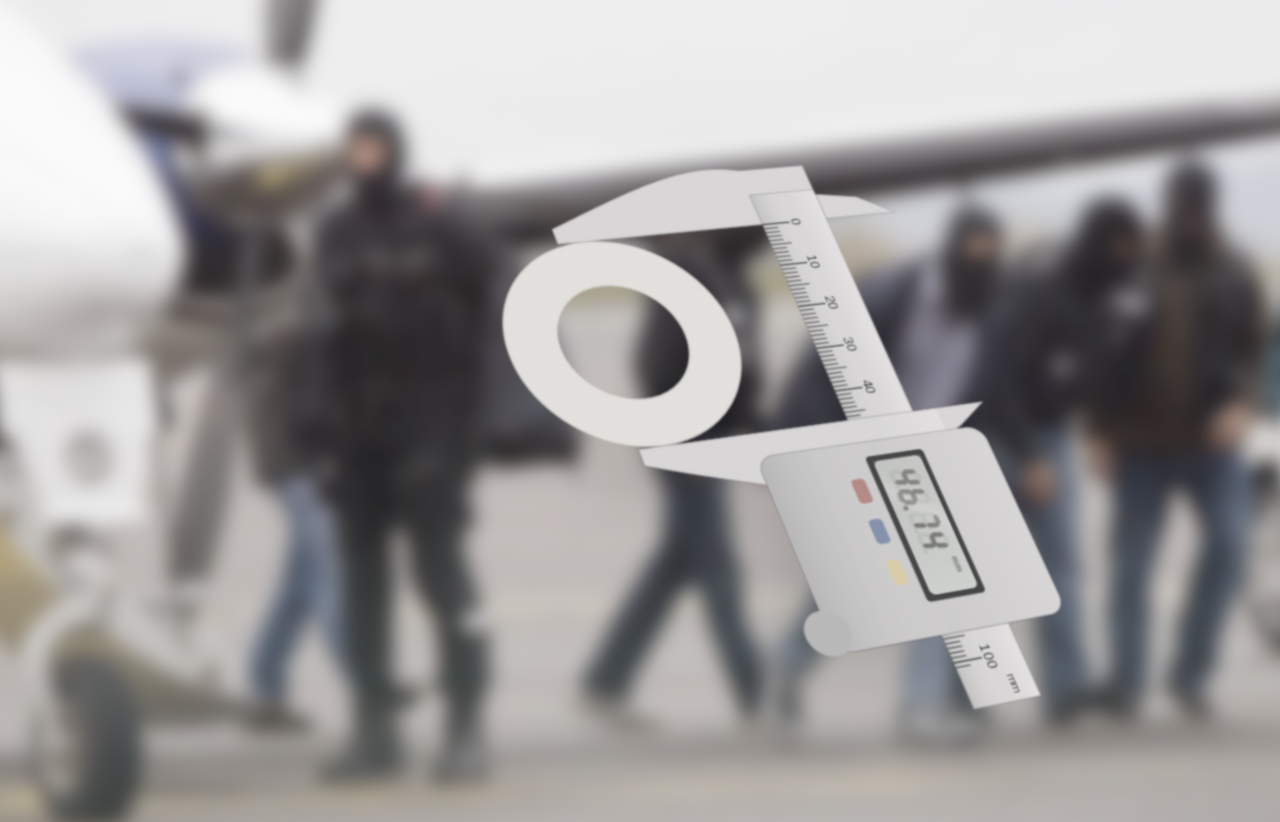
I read 46.74 (mm)
